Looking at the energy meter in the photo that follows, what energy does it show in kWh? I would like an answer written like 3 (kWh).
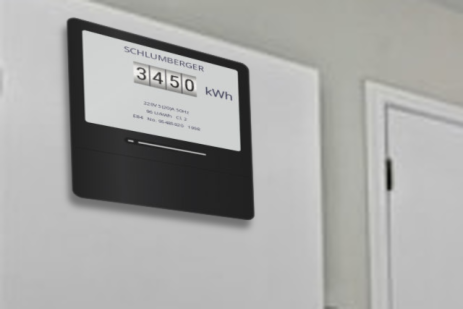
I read 3450 (kWh)
